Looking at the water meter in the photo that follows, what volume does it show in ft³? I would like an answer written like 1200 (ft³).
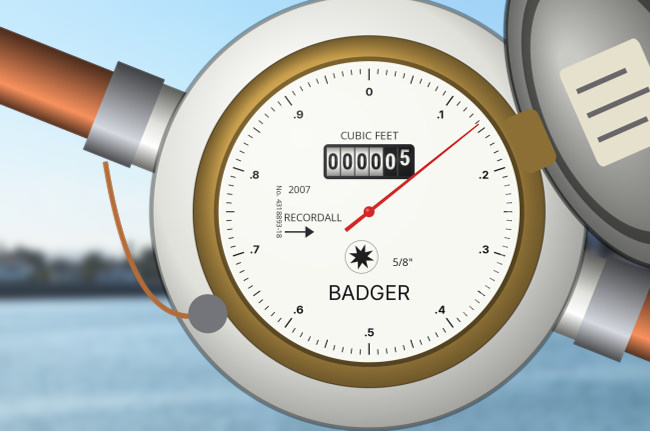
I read 5.14 (ft³)
